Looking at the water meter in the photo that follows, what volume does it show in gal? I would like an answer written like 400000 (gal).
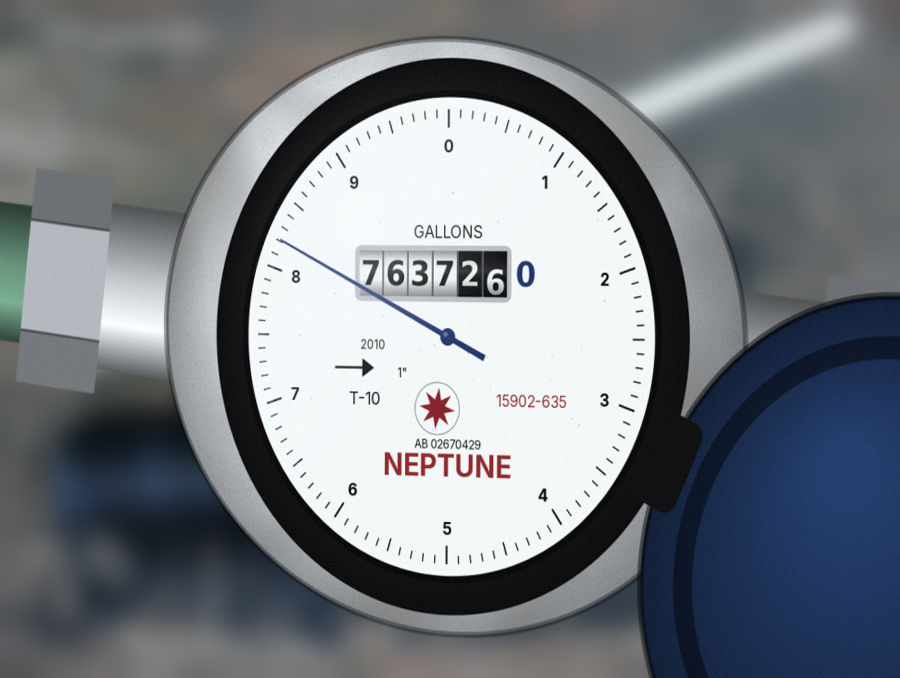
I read 7637258.2 (gal)
